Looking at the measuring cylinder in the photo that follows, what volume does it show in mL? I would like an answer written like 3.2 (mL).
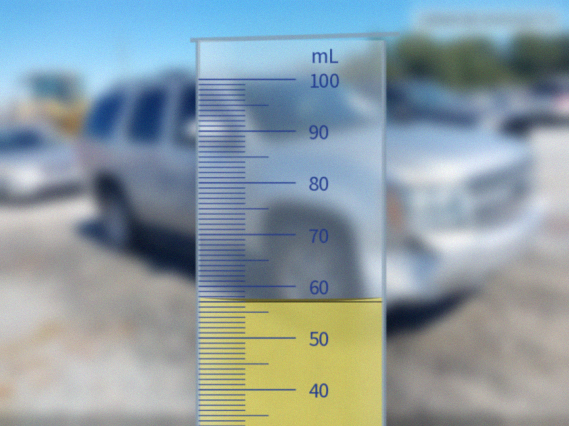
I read 57 (mL)
